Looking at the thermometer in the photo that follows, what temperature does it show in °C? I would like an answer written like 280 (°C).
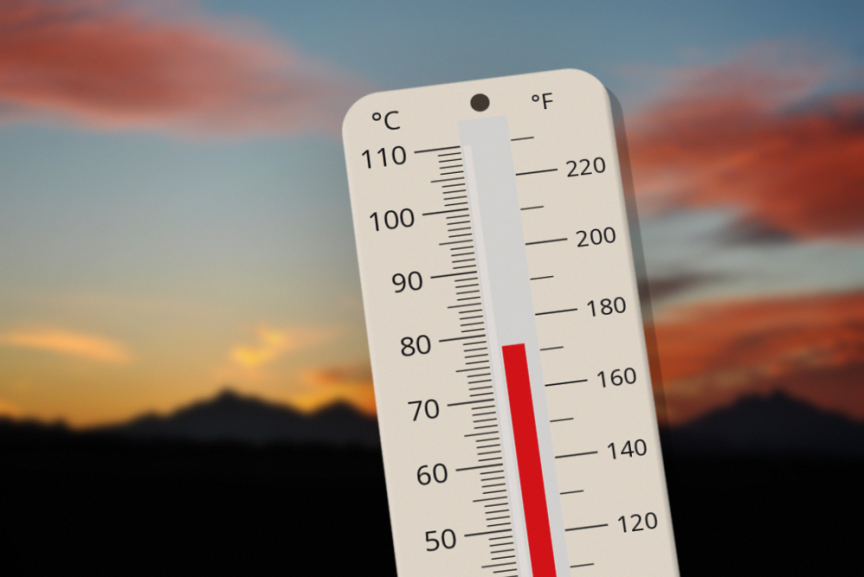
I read 78 (°C)
